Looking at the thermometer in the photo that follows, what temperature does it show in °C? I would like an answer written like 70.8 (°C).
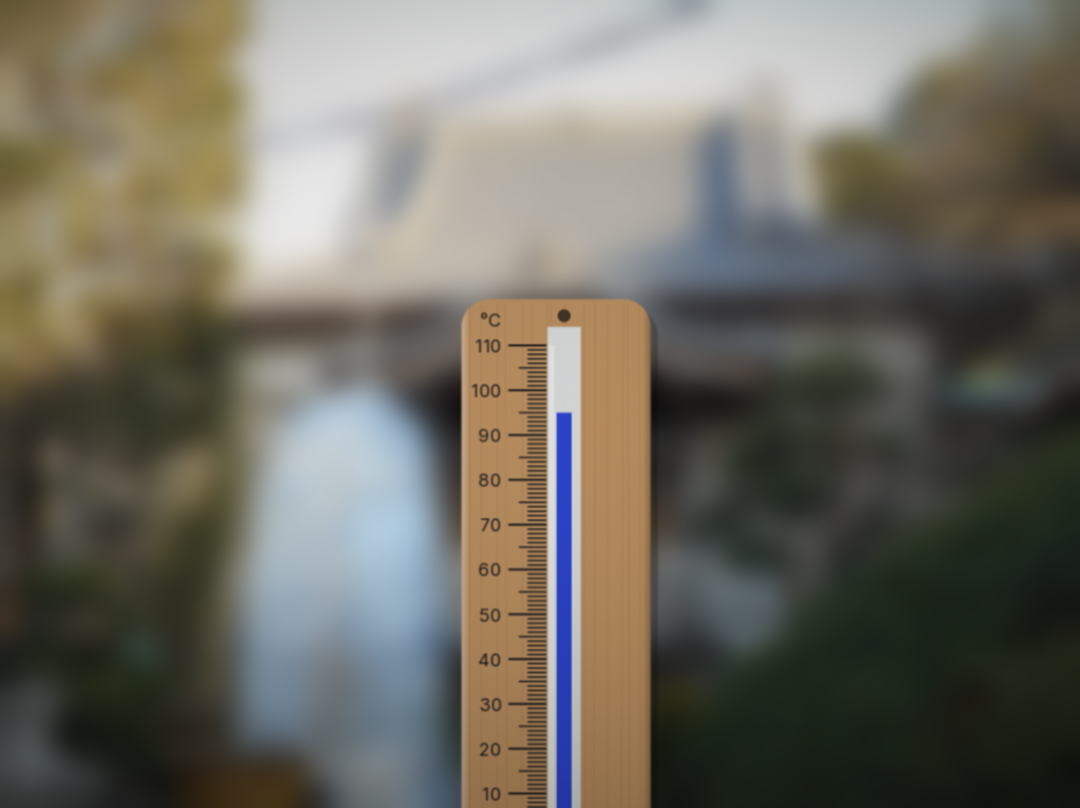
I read 95 (°C)
